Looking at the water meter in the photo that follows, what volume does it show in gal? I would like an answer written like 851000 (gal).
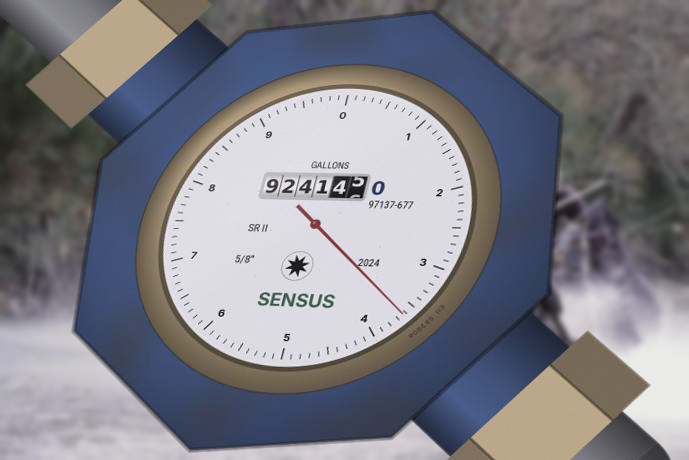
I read 9241453.6 (gal)
